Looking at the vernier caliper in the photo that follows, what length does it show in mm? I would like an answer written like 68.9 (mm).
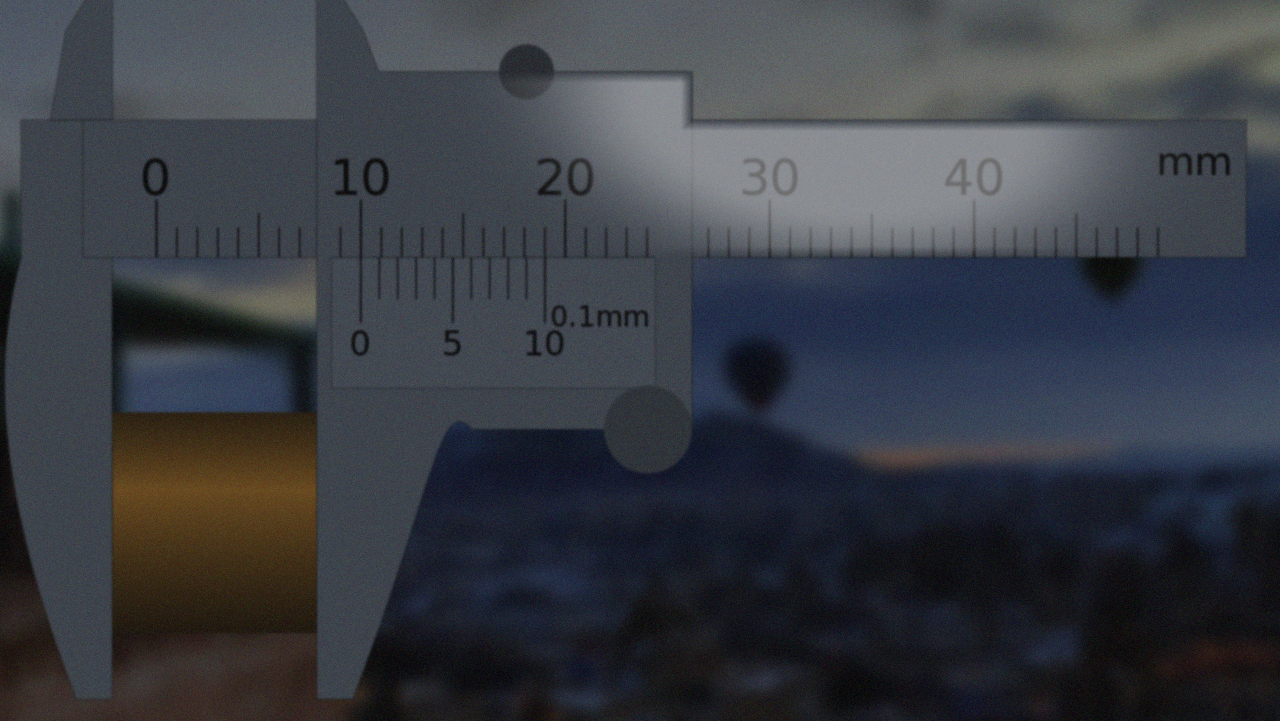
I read 10.0 (mm)
